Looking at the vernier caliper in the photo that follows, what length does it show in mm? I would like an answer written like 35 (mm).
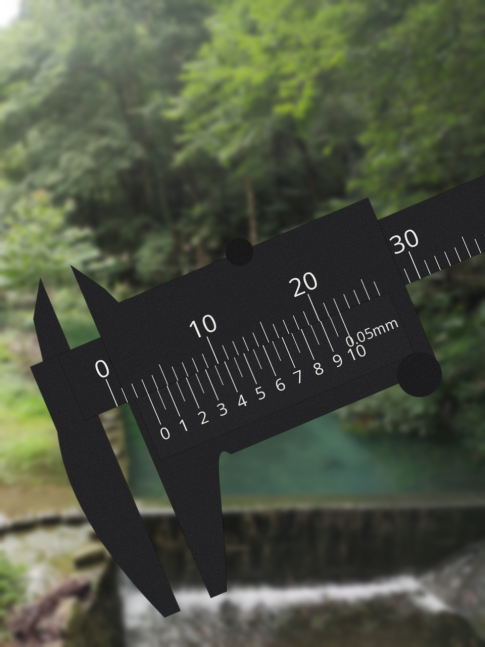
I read 3.0 (mm)
